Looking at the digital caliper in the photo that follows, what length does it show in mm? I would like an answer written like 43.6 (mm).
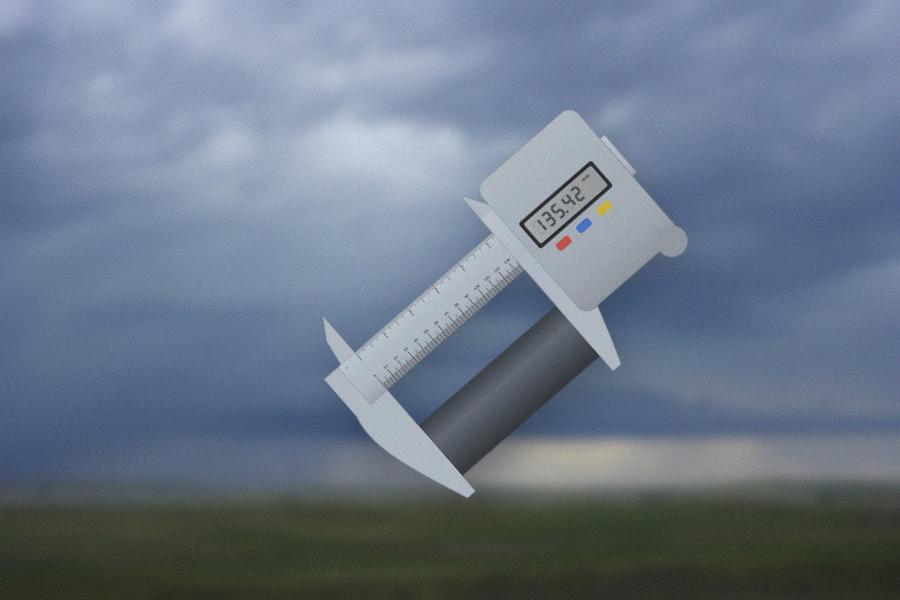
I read 135.42 (mm)
